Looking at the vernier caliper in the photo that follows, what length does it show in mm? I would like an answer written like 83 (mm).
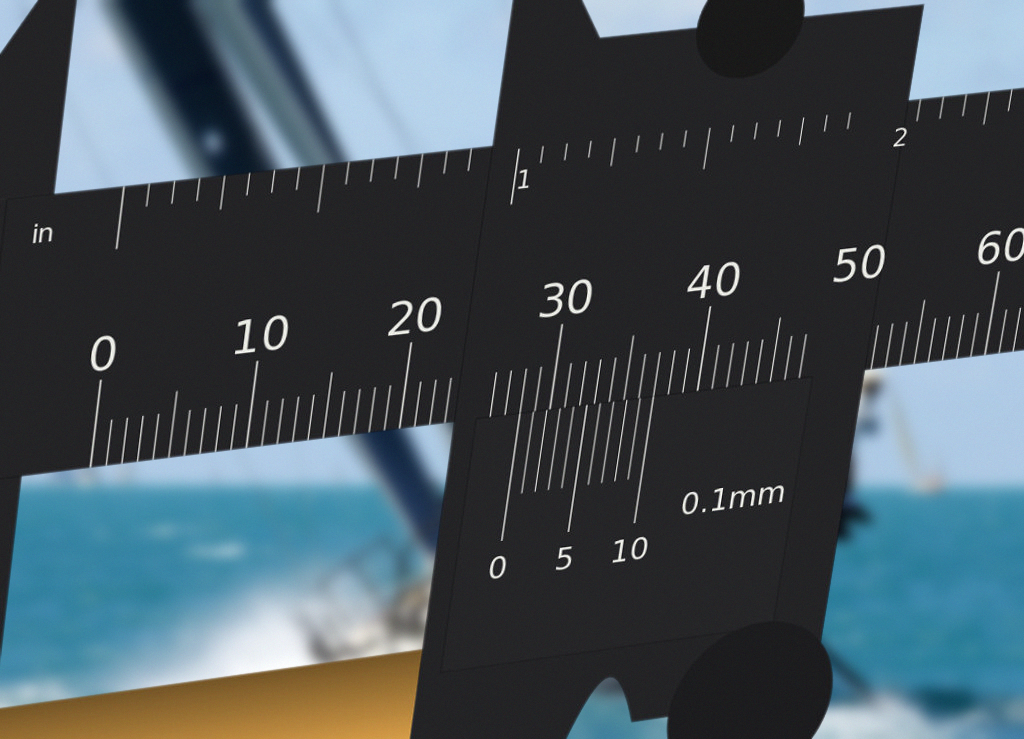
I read 28.0 (mm)
